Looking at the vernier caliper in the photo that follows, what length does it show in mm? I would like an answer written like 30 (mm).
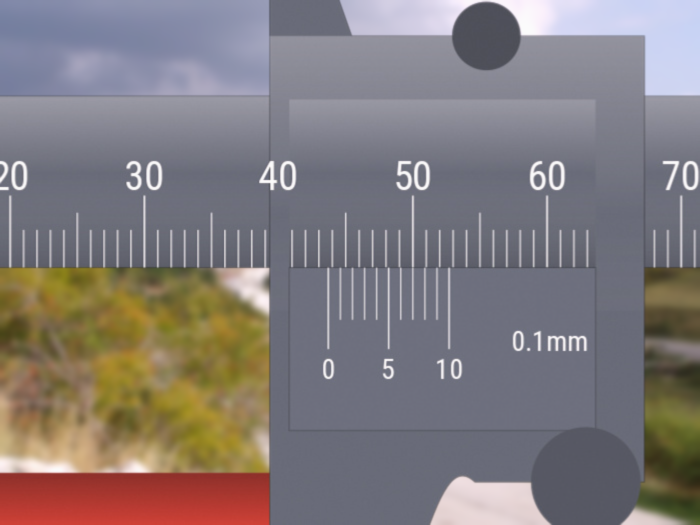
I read 43.7 (mm)
